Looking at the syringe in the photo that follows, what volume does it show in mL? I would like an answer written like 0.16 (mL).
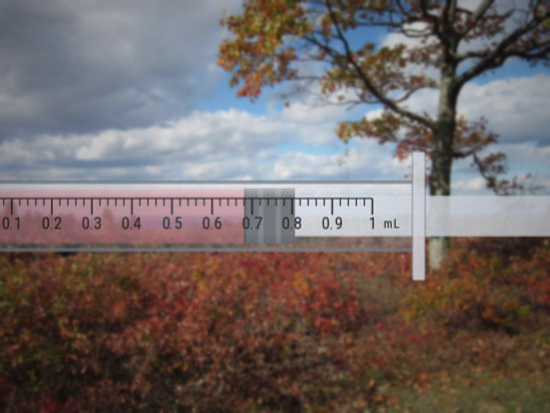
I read 0.68 (mL)
